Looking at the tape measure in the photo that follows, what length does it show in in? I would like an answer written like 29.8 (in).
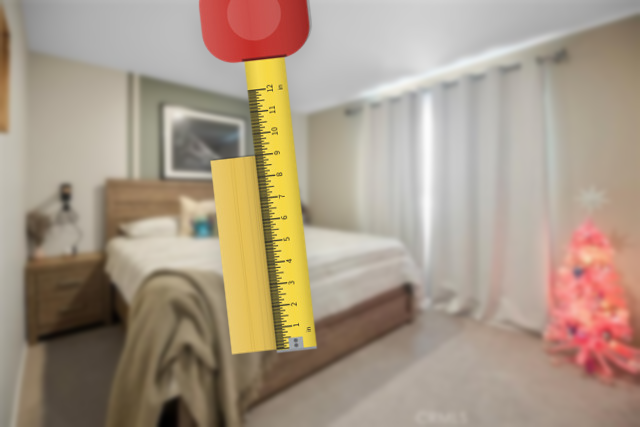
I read 9 (in)
